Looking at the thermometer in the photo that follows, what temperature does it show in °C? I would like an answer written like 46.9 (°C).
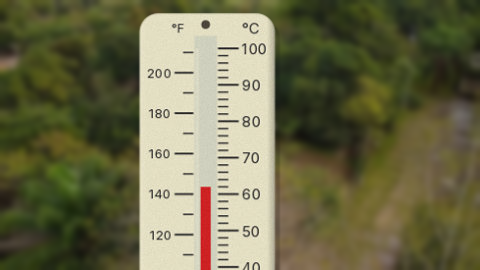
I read 62 (°C)
